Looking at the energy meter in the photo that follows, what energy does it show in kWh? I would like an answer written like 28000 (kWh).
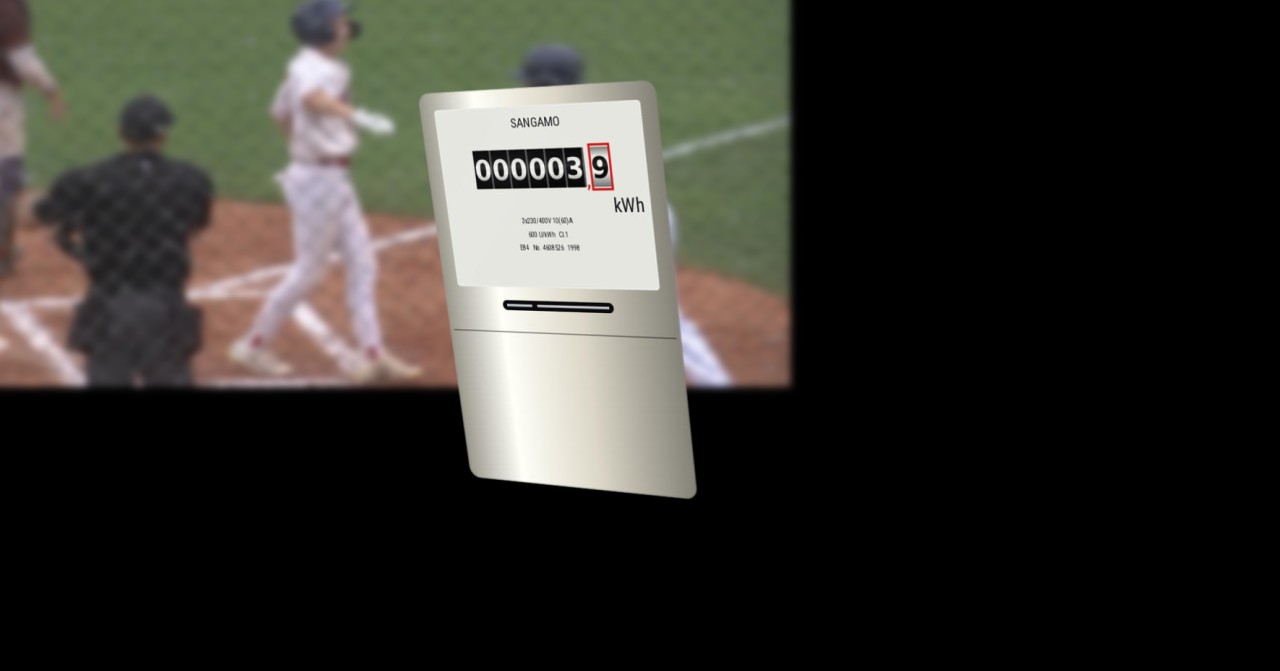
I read 3.9 (kWh)
